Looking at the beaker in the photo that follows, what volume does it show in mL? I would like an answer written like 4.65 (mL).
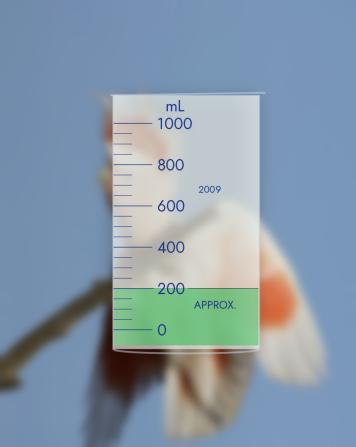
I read 200 (mL)
